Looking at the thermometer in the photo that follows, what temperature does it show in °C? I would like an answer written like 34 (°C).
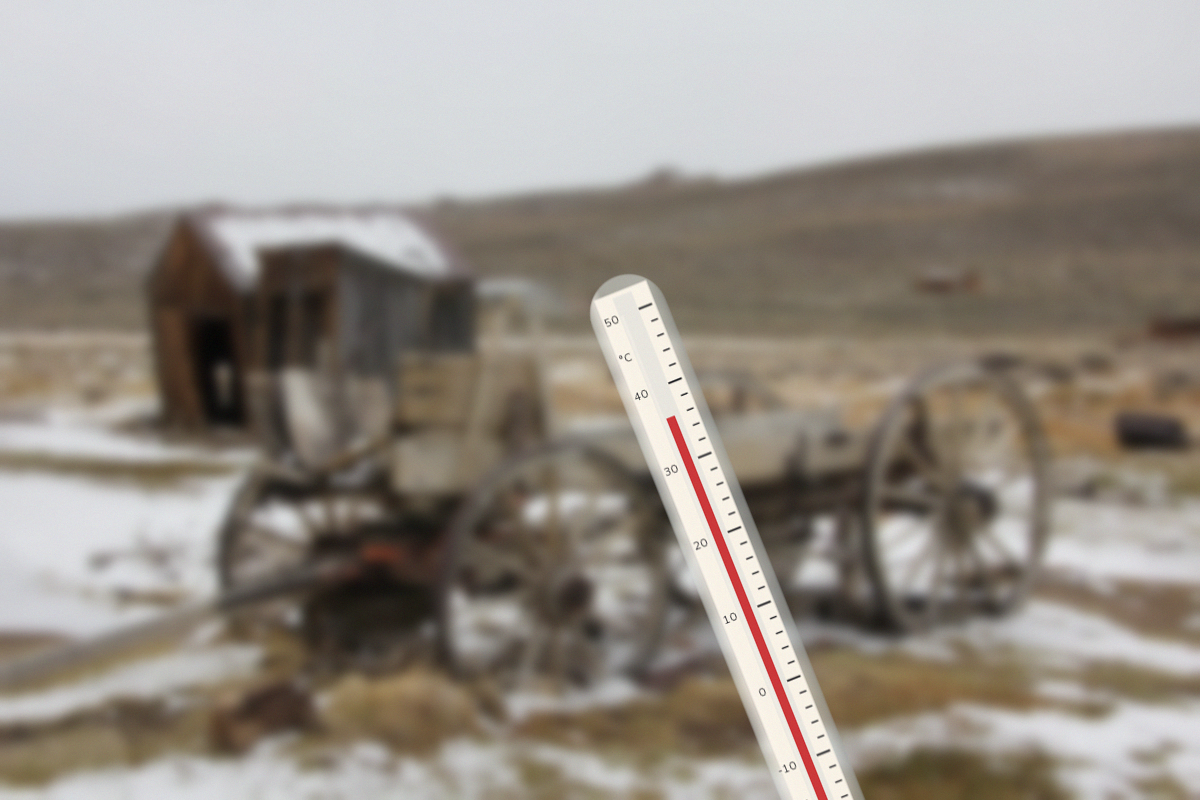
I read 36 (°C)
